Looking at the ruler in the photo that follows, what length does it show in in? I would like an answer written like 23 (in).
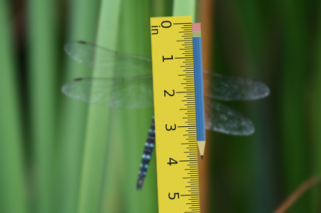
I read 4 (in)
